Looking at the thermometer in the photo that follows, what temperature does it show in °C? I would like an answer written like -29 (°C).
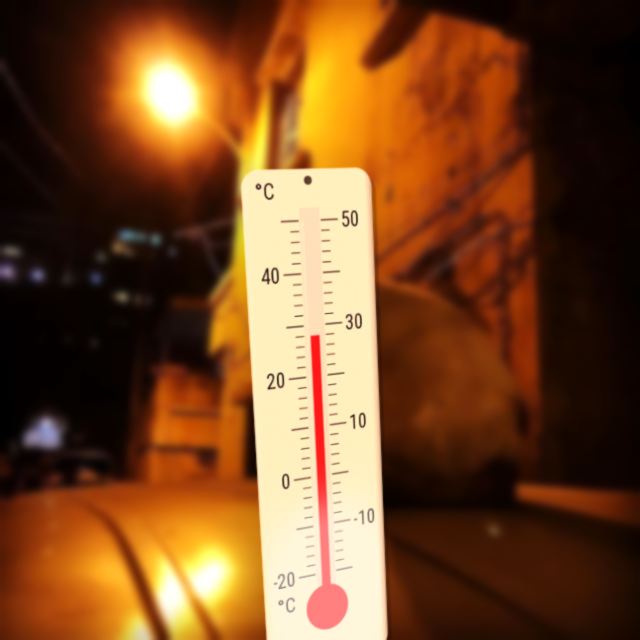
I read 28 (°C)
